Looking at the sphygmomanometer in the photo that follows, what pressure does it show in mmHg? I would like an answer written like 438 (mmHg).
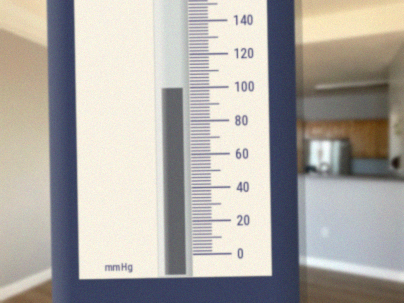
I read 100 (mmHg)
